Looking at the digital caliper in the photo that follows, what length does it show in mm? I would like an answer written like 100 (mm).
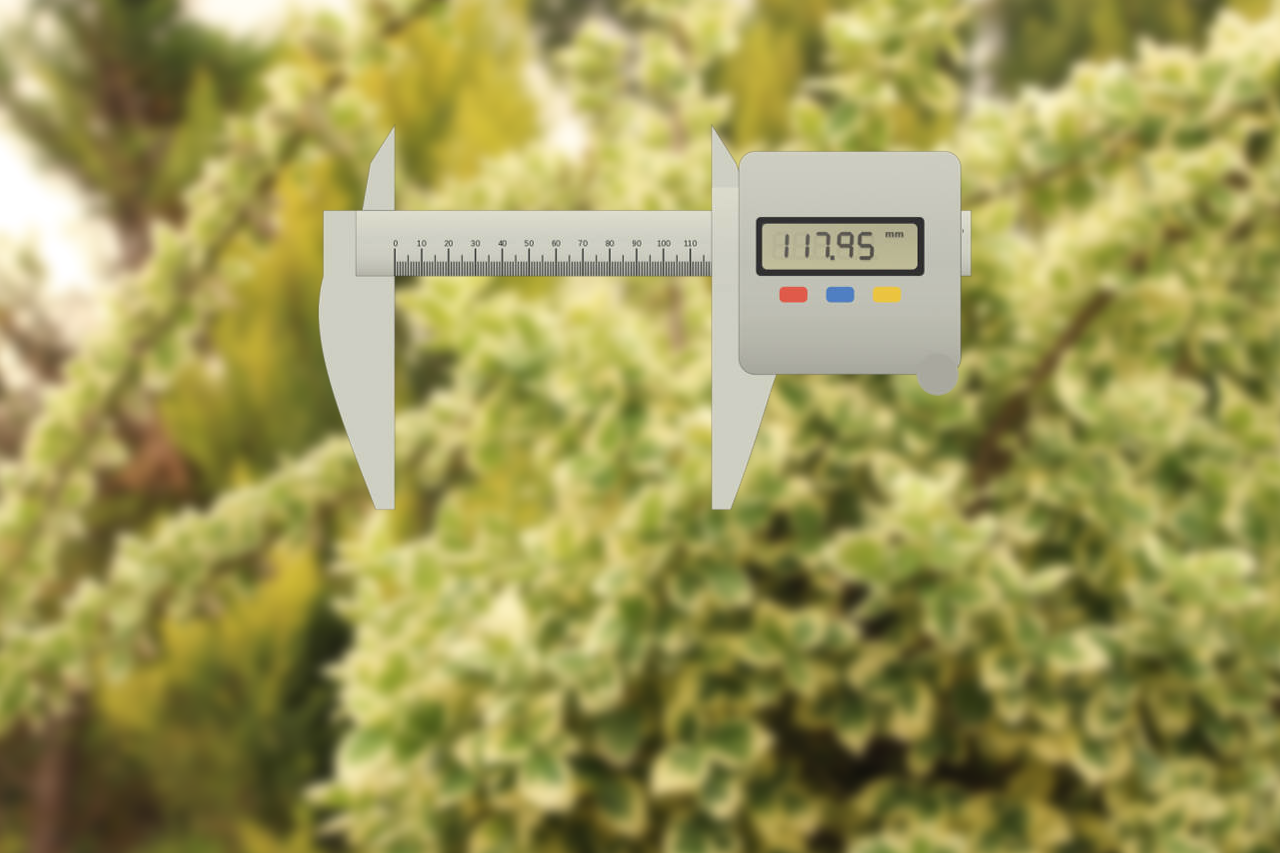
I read 117.95 (mm)
